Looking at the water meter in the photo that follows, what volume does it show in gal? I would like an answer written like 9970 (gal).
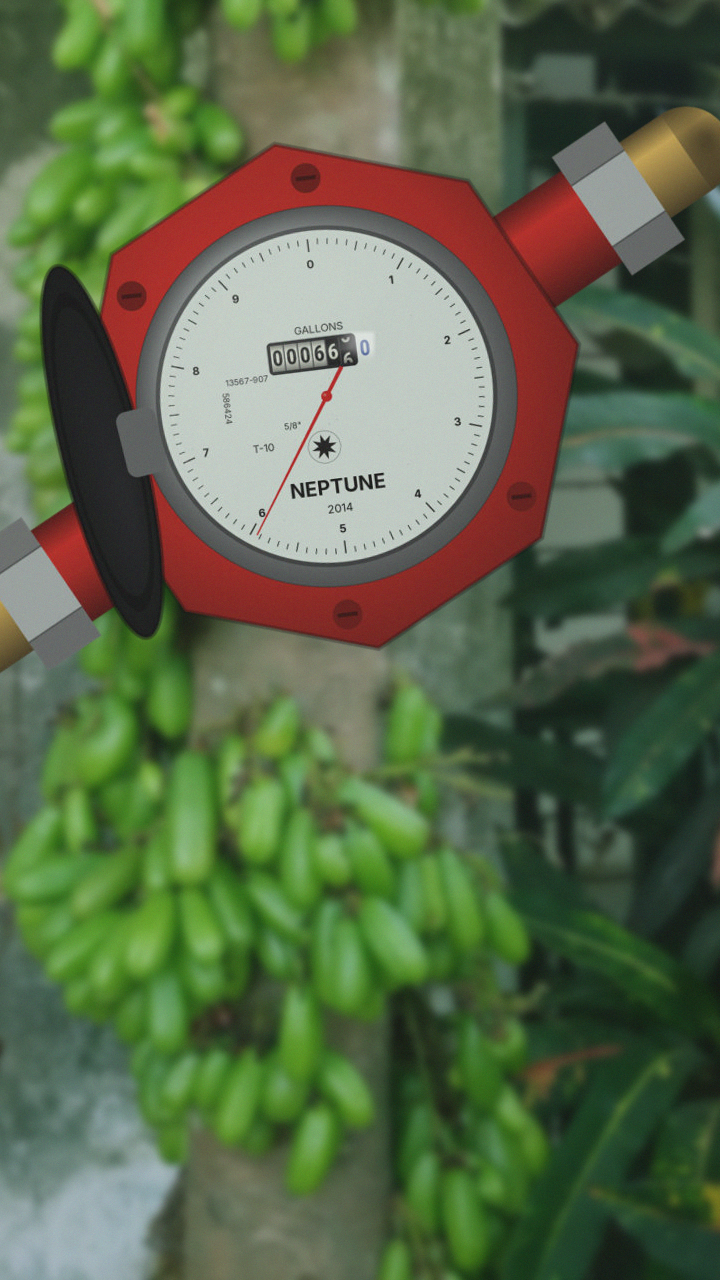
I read 6655.9 (gal)
